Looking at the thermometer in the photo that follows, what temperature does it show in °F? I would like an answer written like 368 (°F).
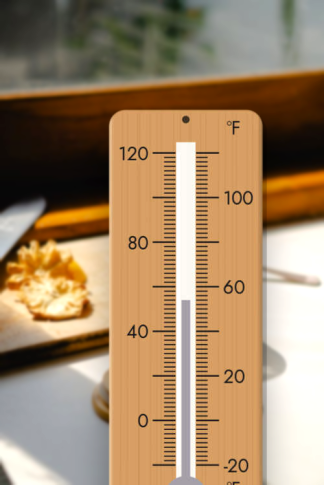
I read 54 (°F)
